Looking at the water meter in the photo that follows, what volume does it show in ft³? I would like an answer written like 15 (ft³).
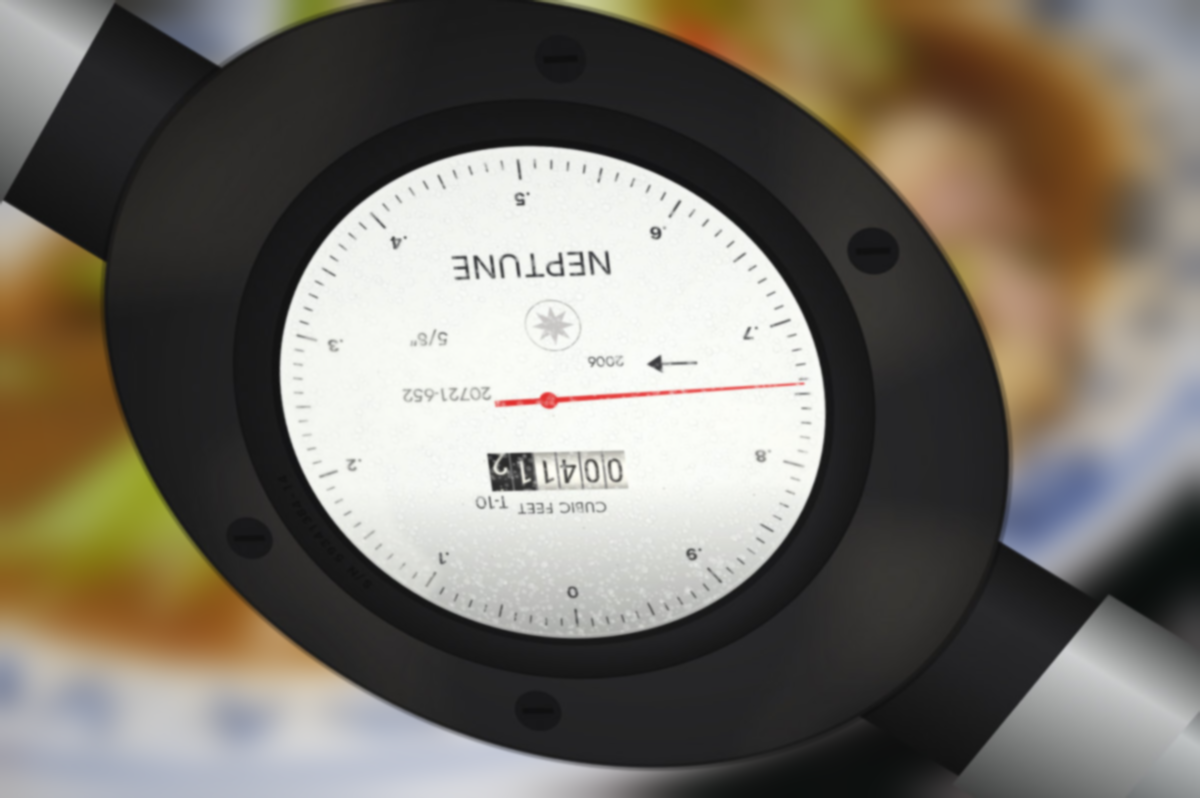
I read 4111.74 (ft³)
